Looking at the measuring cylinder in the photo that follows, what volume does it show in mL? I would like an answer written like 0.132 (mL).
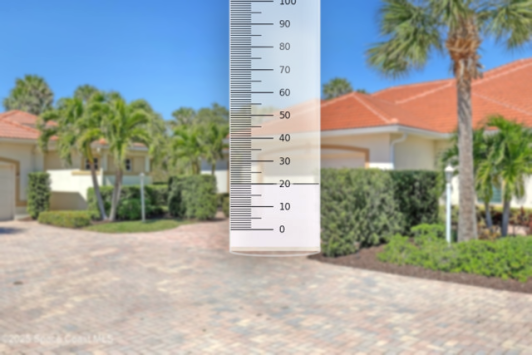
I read 20 (mL)
